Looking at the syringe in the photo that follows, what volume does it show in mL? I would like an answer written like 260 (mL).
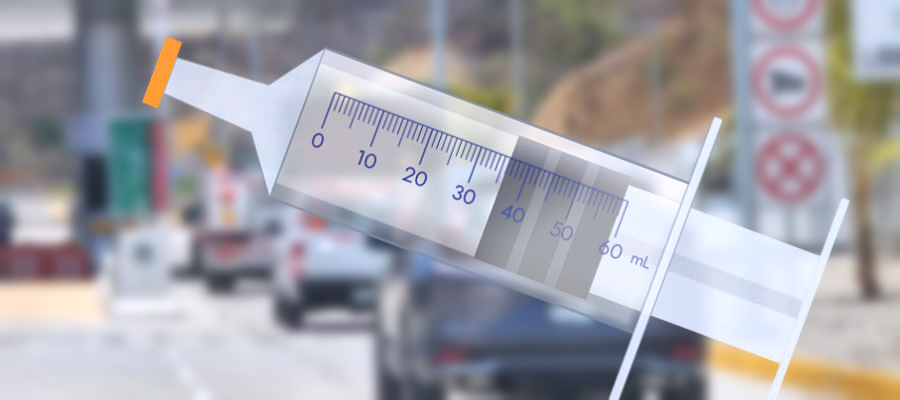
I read 36 (mL)
